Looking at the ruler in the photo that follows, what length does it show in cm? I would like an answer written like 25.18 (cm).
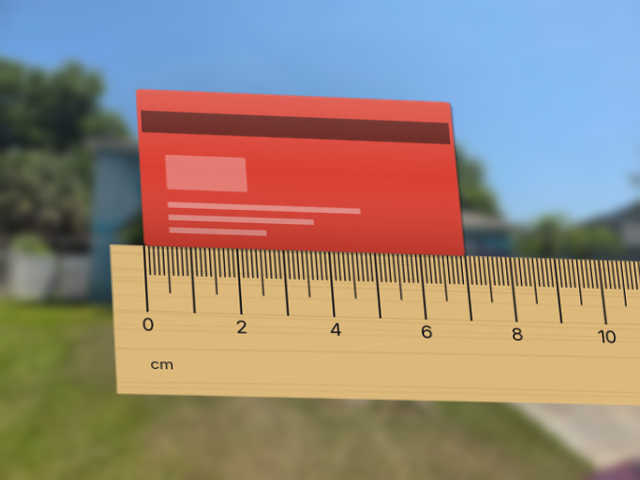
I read 7 (cm)
